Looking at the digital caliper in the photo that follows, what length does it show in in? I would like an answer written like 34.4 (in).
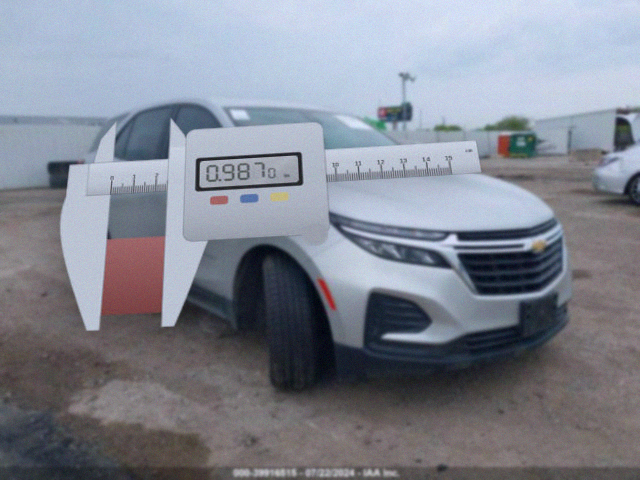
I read 0.9870 (in)
